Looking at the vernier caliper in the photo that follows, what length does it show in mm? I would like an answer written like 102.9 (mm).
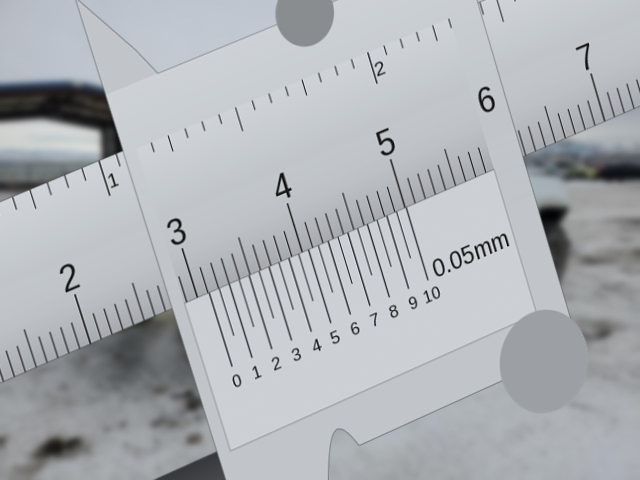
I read 31.1 (mm)
